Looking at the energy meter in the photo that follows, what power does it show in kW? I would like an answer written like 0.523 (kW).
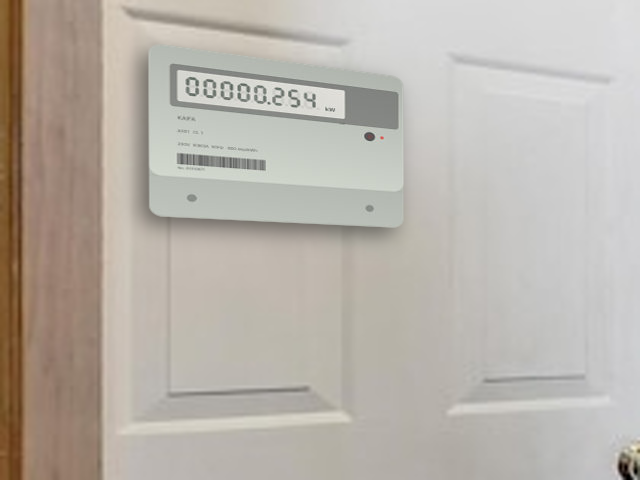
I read 0.254 (kW)
